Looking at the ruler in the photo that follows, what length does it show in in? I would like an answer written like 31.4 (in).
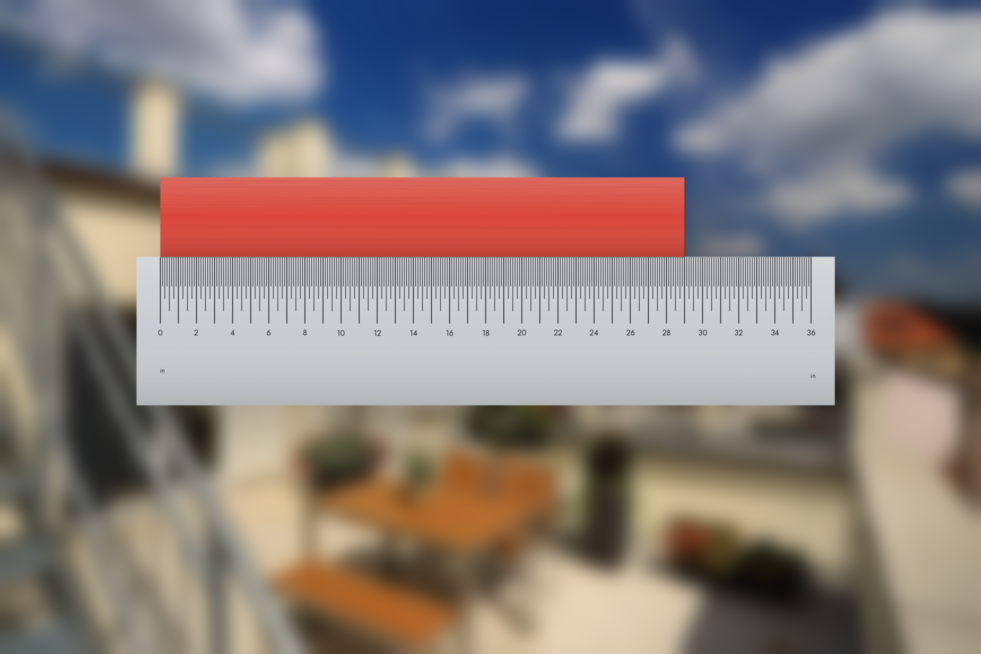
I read 29 (in)
